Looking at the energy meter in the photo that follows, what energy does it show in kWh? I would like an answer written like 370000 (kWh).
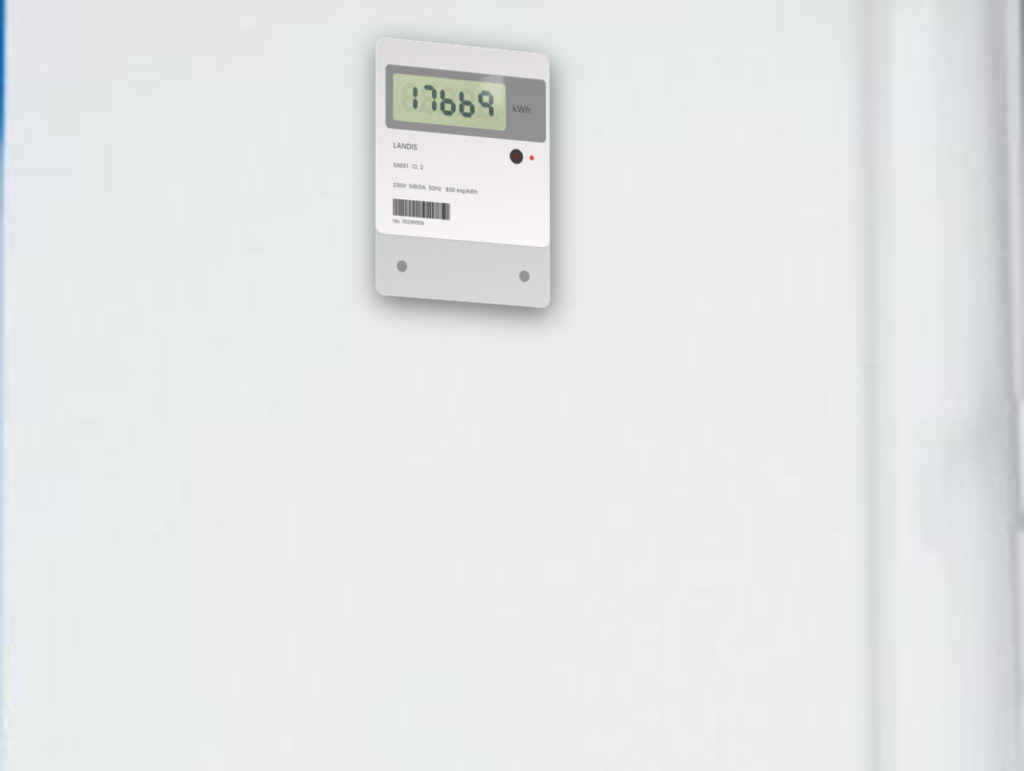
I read 17669 (kWh)
